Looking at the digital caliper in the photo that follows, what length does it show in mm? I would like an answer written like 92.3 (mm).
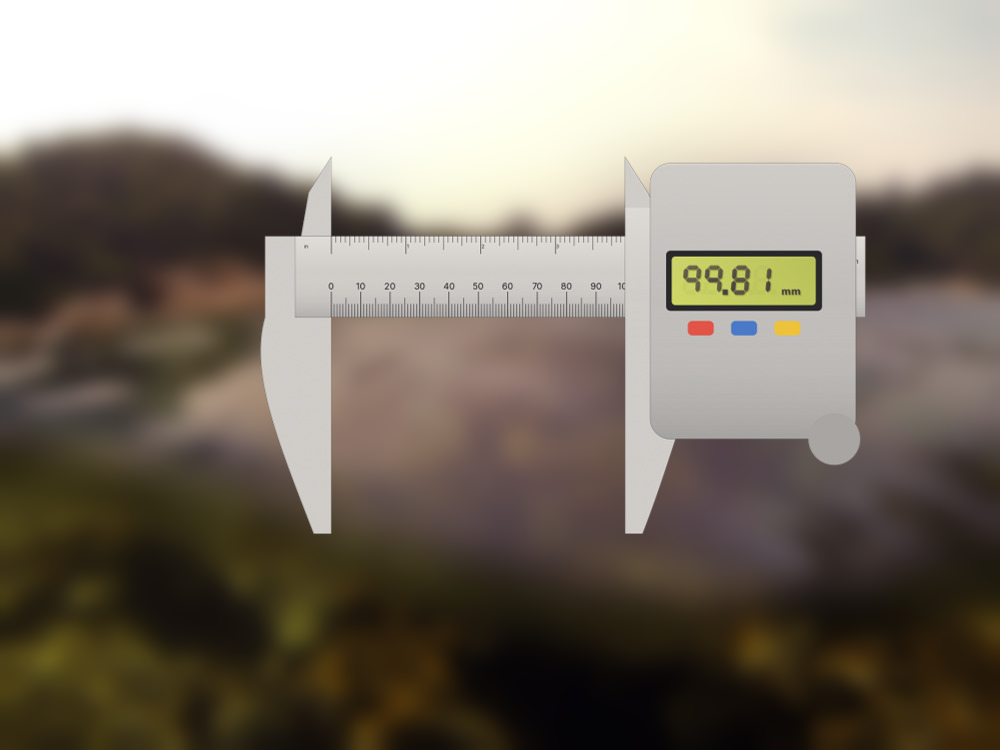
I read 99.81 (mm)
